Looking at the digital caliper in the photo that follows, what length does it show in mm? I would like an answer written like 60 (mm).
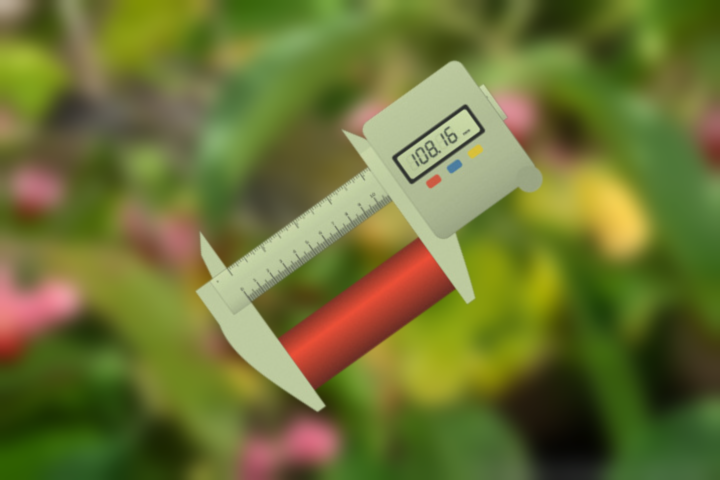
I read 108.16 (mm)
